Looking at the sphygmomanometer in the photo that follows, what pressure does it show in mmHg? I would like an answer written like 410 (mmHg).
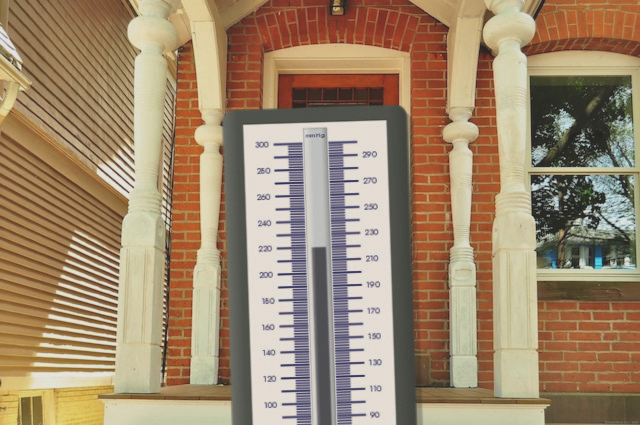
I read 220 (mmHg)
